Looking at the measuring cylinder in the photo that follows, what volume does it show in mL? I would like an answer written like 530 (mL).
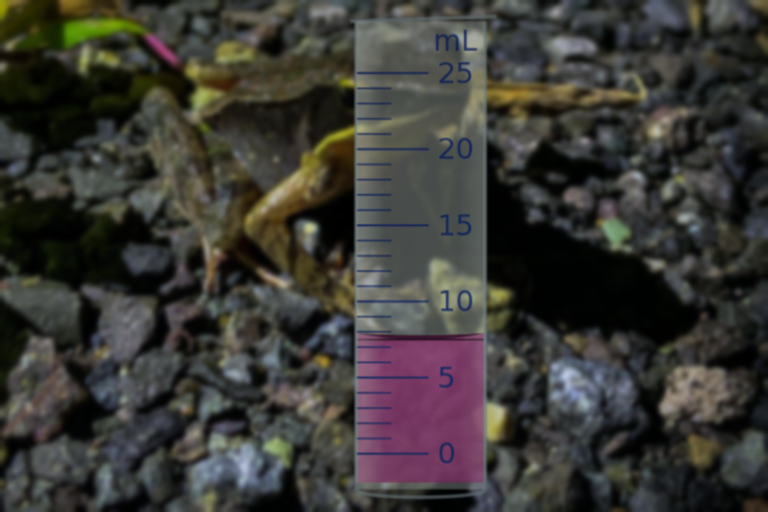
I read 7.5 (mL)
